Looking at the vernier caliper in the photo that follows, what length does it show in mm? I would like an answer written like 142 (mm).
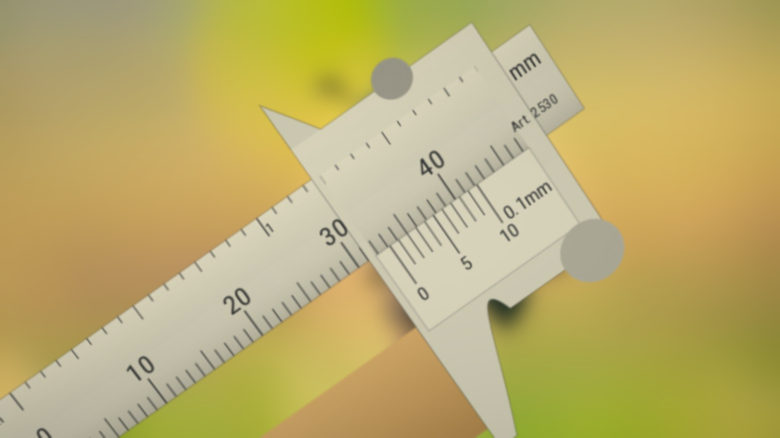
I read 33.2 (mm)
